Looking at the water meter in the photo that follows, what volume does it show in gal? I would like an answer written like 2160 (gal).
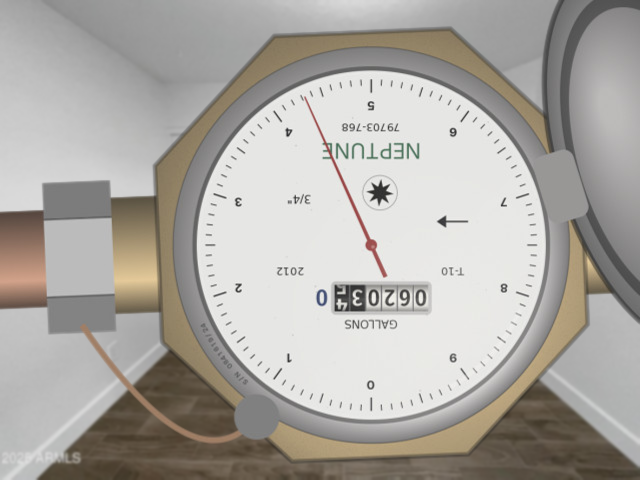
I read 620344.3 (gal)
